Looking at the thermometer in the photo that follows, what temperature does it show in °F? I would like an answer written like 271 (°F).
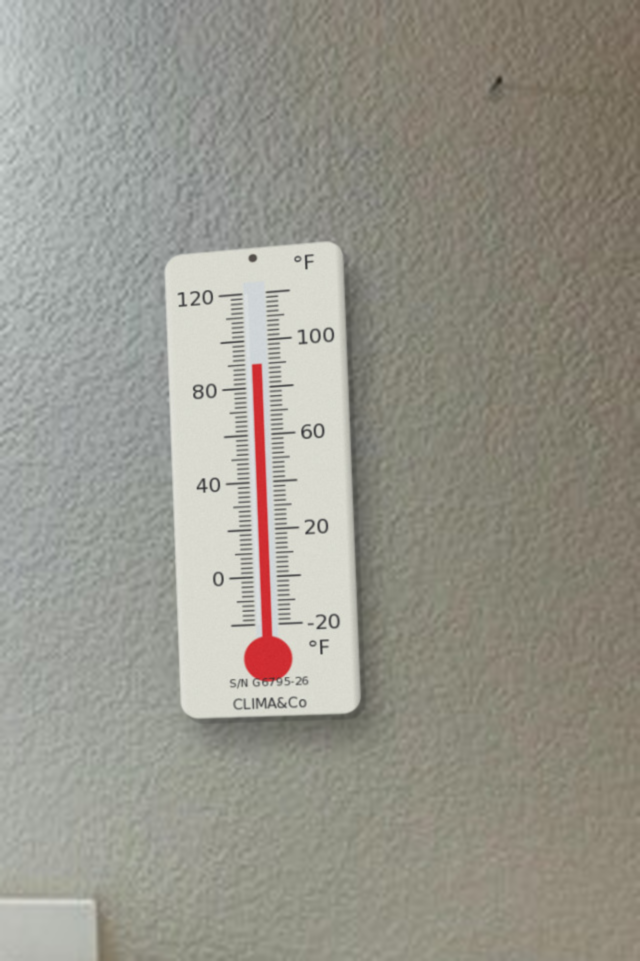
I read 90 (°F)
